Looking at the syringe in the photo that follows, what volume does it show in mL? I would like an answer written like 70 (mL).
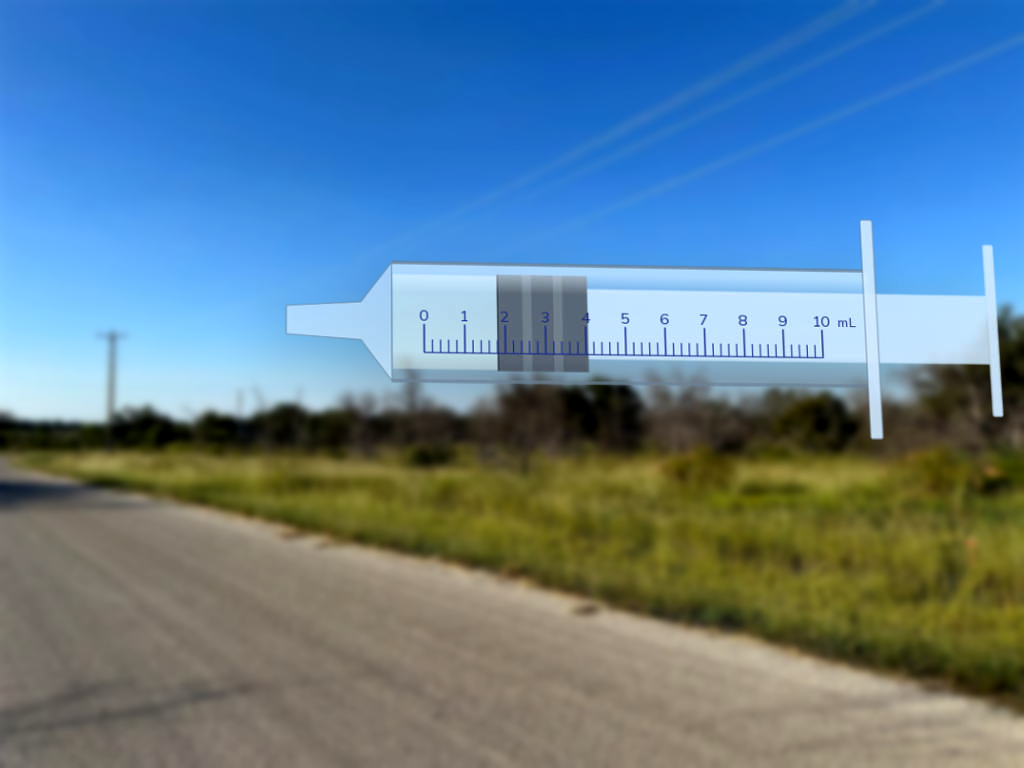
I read 1.8 (mL)
